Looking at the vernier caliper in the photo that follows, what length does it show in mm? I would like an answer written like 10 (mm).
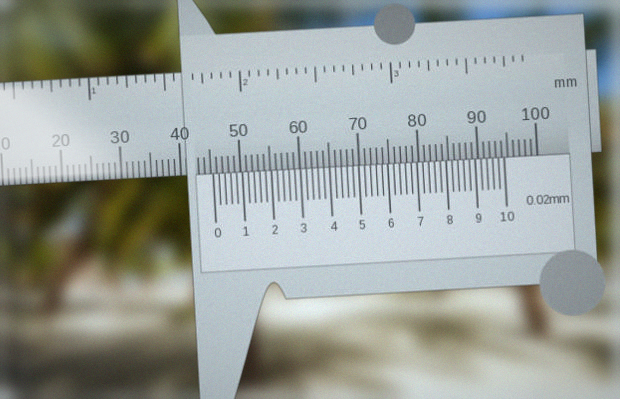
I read 45.4 (mm)
